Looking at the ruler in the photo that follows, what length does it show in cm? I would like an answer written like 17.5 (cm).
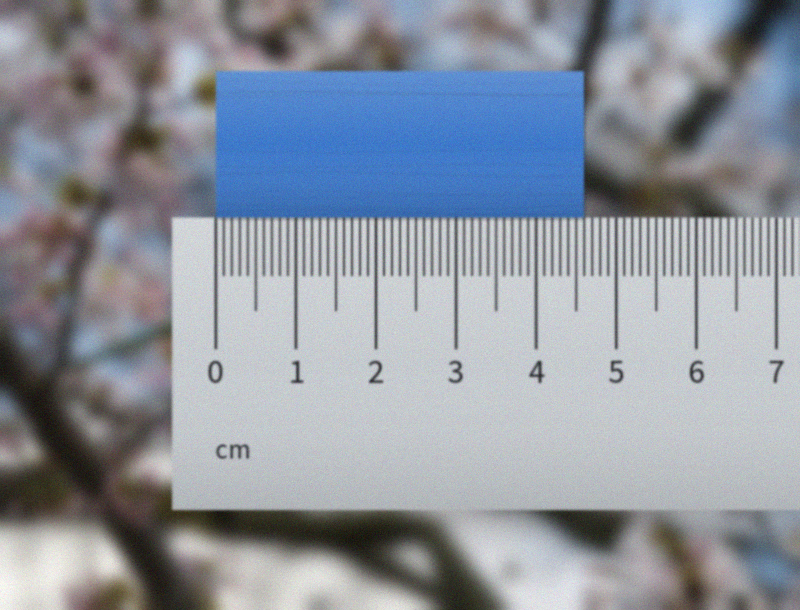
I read 4.6 (cm)
